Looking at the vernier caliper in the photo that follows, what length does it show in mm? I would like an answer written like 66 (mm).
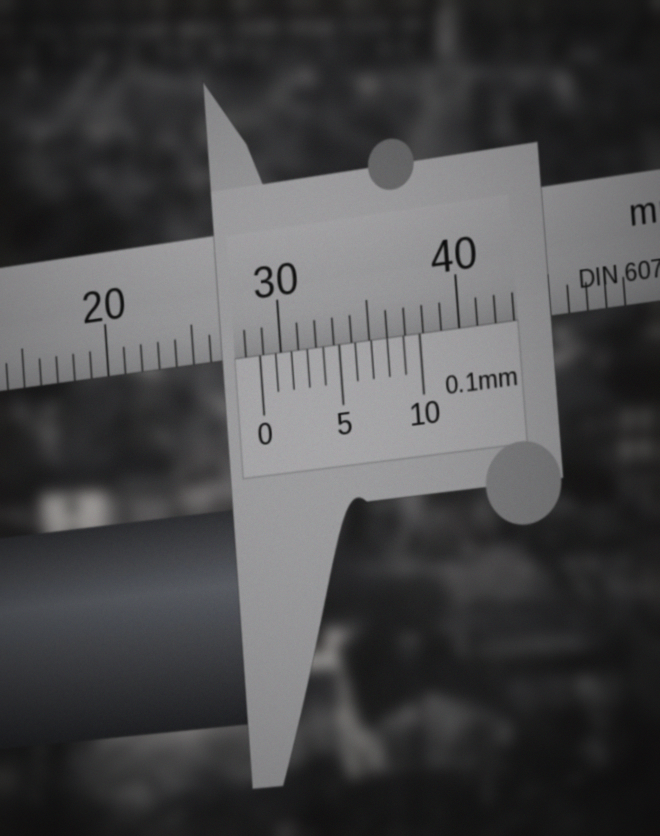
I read 28.8 (mm)
